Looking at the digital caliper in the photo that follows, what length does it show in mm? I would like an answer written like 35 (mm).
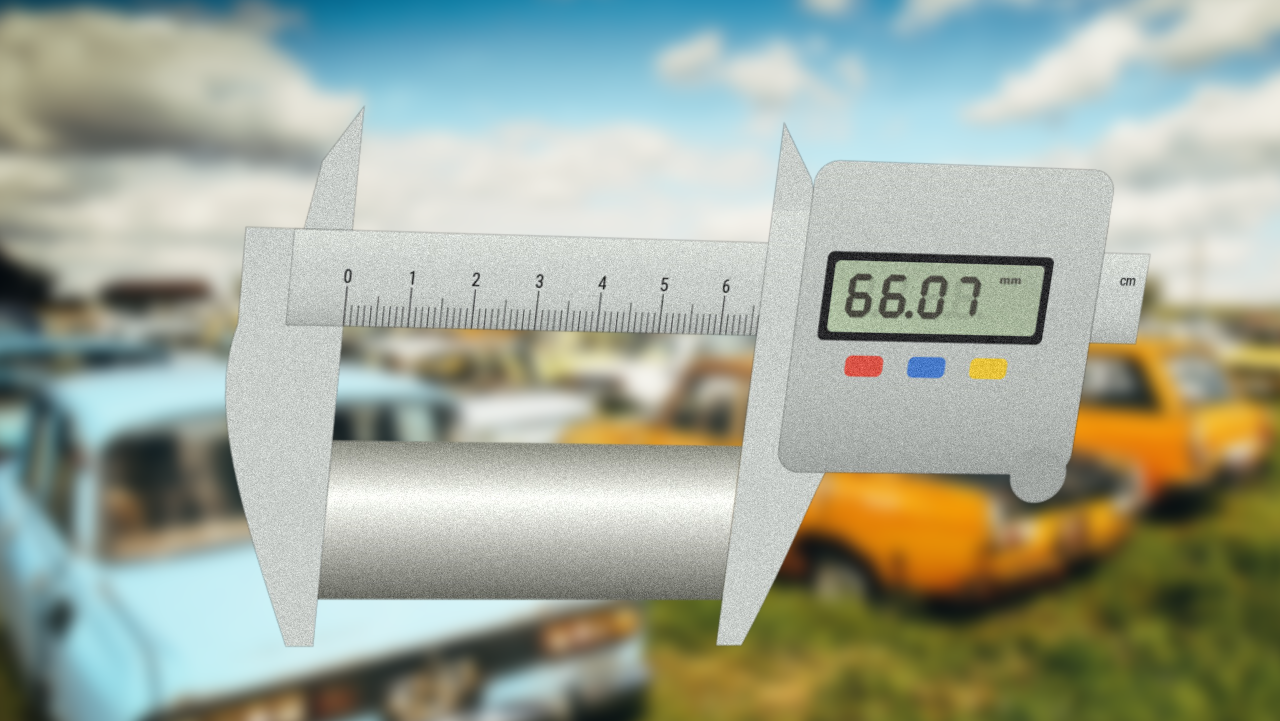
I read 66.07 (mm)
